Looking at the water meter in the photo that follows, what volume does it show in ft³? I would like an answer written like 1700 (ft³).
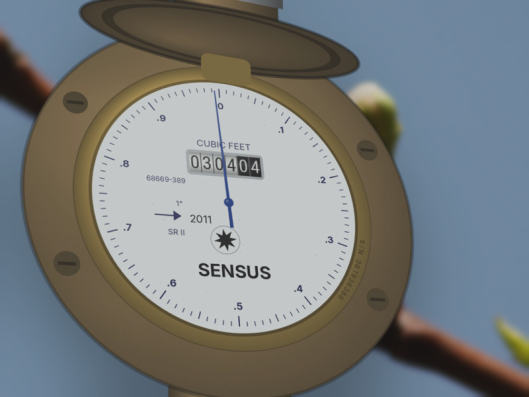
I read 30403.99 (ft³)
